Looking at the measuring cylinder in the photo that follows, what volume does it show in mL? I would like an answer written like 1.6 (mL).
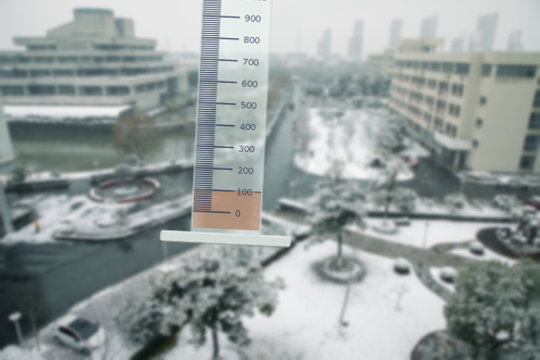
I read 100 (mL)
